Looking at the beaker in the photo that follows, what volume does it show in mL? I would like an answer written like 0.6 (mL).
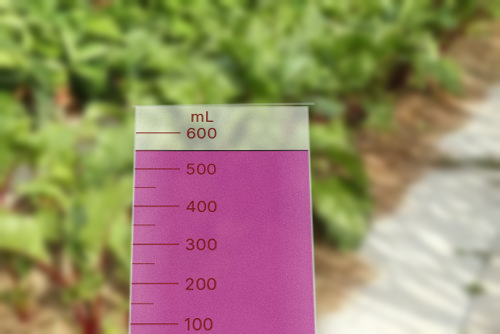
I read 550 (mL)
